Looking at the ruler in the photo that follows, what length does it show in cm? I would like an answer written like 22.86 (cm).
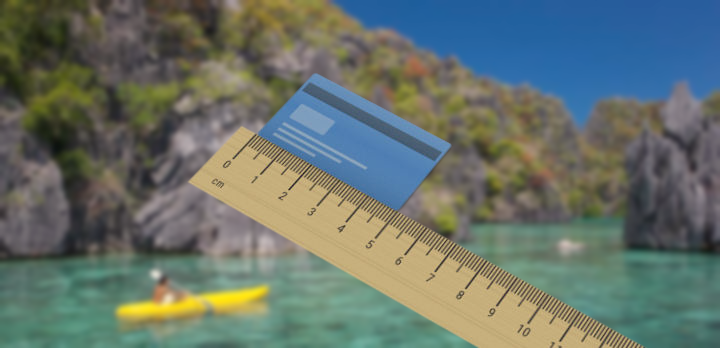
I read 5 (cm)
